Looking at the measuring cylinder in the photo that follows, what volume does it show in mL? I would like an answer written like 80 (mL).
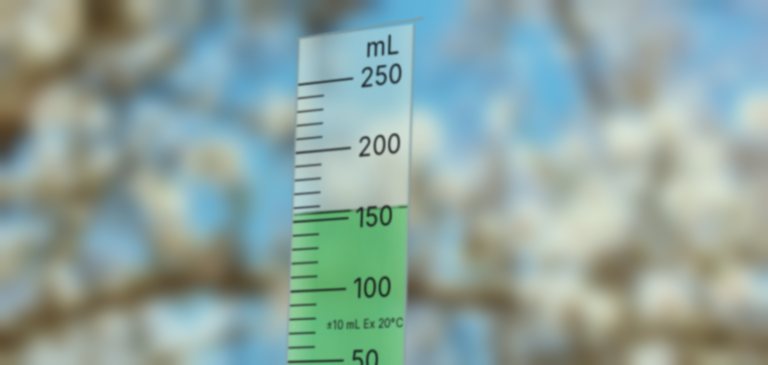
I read 155 (mL)
